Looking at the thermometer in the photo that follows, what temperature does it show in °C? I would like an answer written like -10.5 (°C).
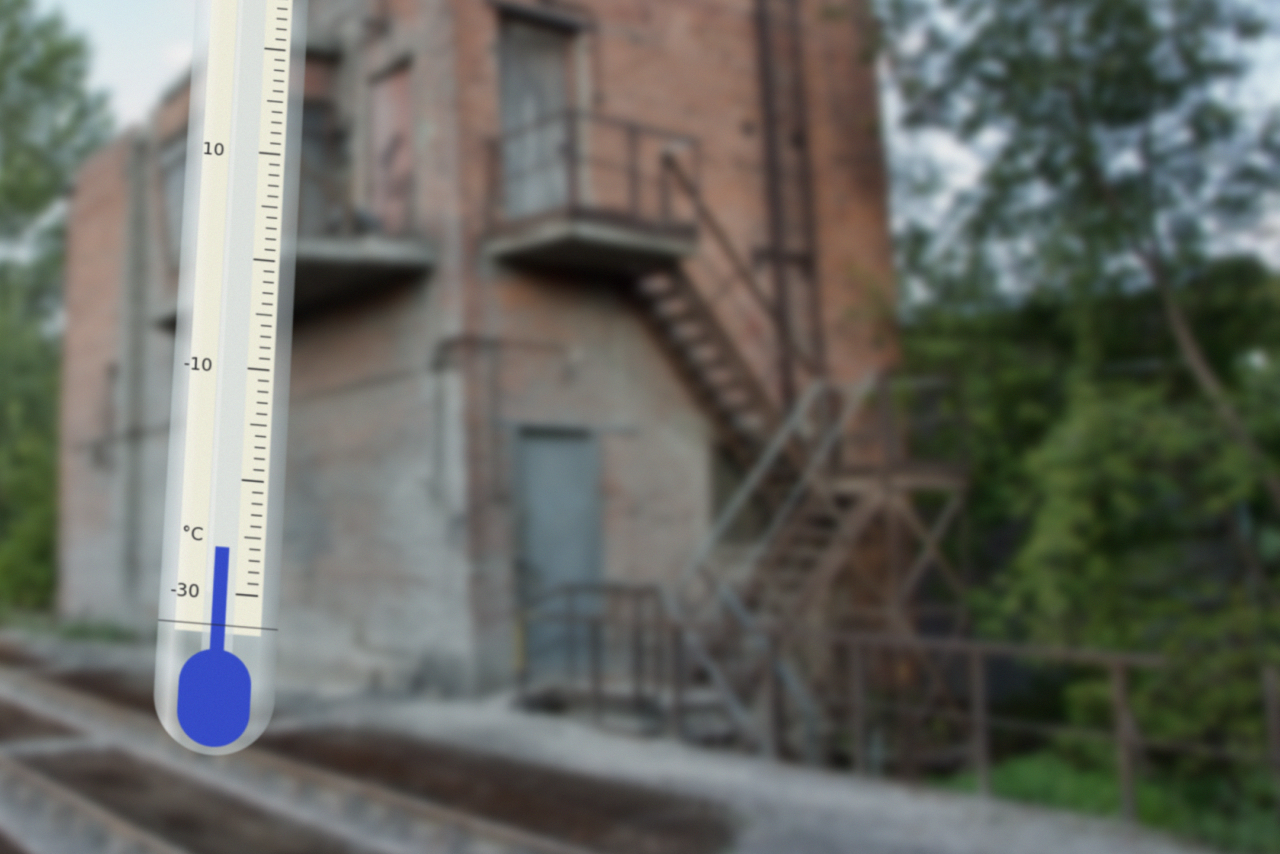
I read -26 (°C)
